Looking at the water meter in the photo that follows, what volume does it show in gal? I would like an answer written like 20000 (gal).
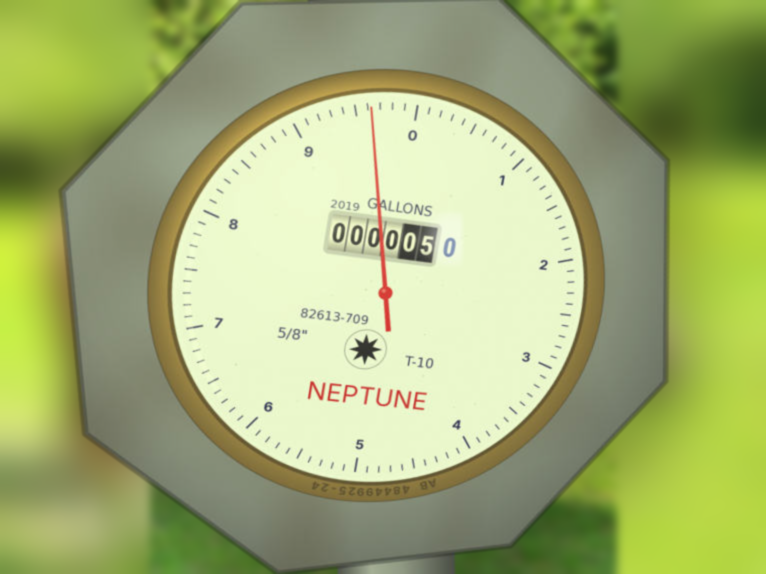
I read 49.6 (gal)
